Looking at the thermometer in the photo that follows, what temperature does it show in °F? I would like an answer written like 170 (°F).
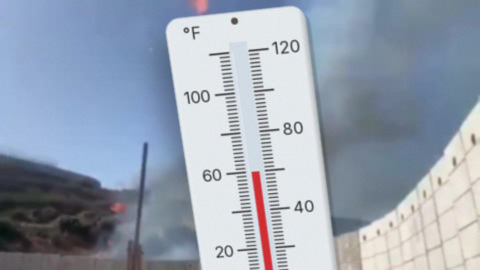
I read 60 (°F)
